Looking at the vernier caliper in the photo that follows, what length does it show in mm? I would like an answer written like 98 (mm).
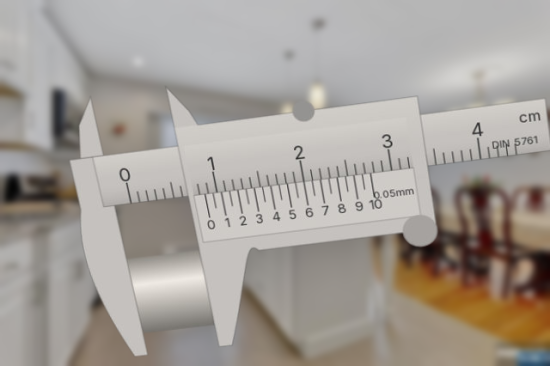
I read 8.6 (mm)
